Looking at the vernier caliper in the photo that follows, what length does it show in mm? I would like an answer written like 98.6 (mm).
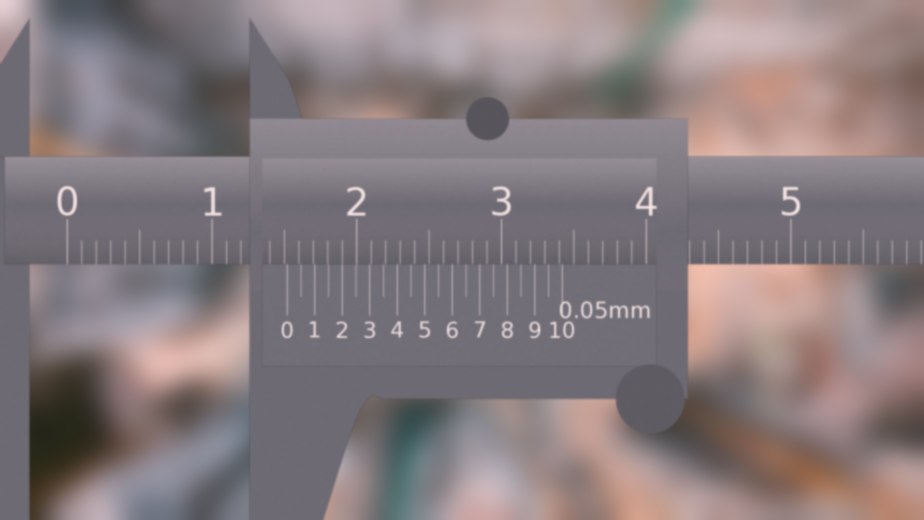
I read 15.2 (mm)
